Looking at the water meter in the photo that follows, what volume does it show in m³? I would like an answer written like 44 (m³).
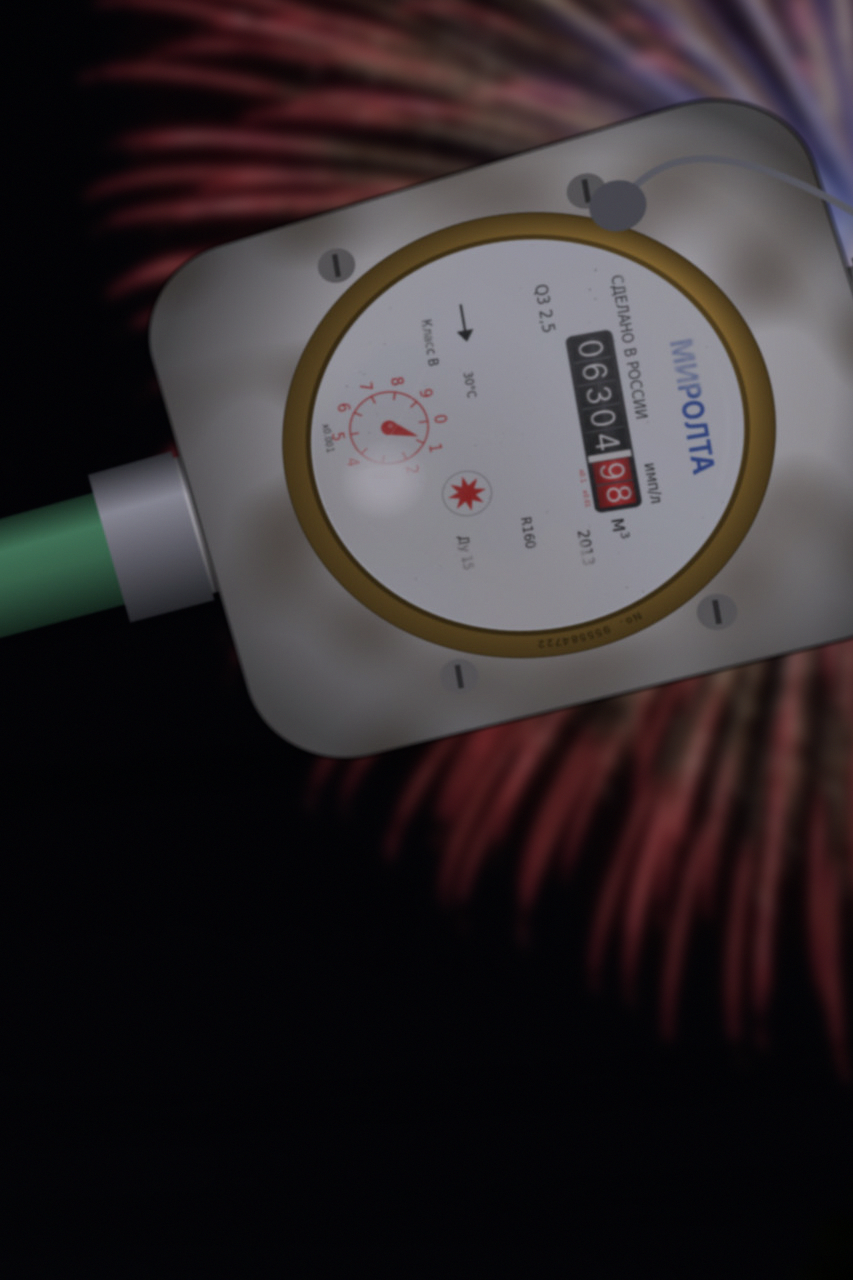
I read 6304.980 (m³)
